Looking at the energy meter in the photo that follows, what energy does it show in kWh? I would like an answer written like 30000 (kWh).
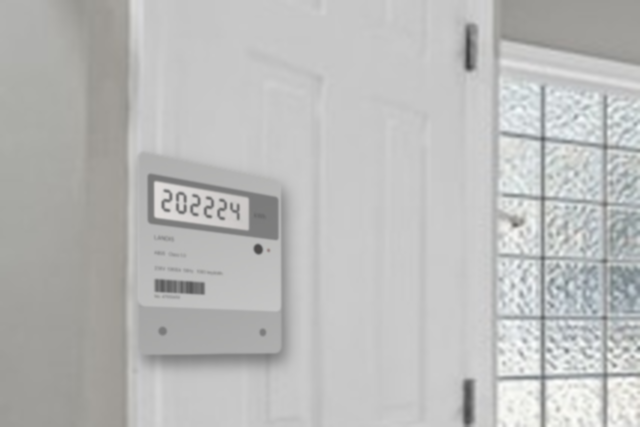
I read 202224 (kWh)
